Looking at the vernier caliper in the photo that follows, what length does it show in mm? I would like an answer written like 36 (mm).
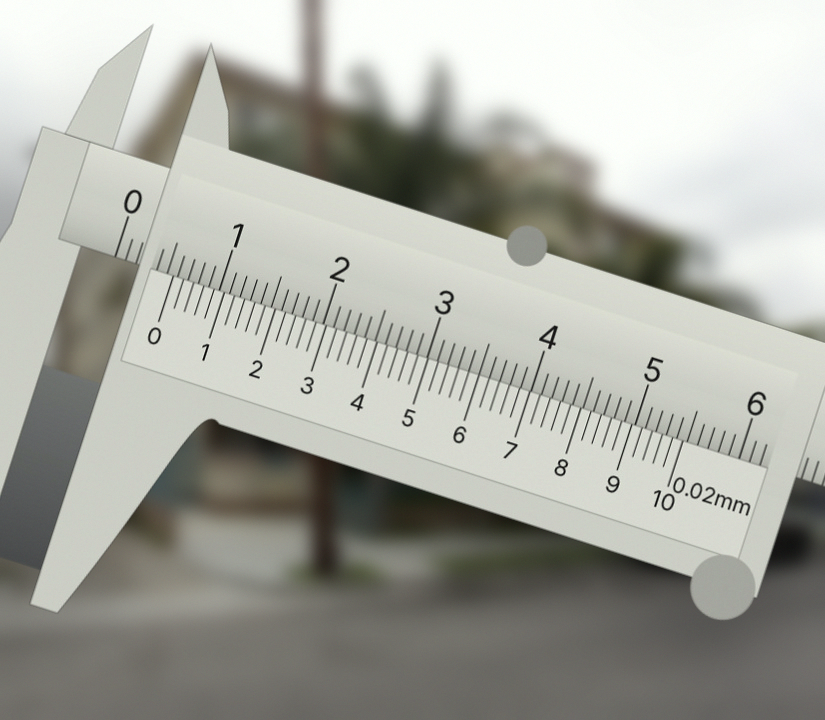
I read 5.6 (mm)
